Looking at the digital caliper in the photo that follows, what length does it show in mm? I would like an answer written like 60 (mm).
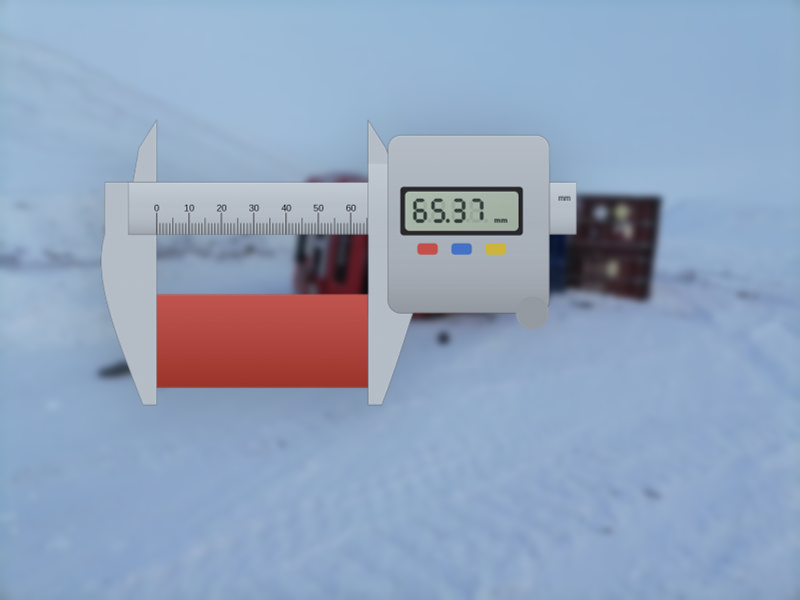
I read 65.37 (mm)
